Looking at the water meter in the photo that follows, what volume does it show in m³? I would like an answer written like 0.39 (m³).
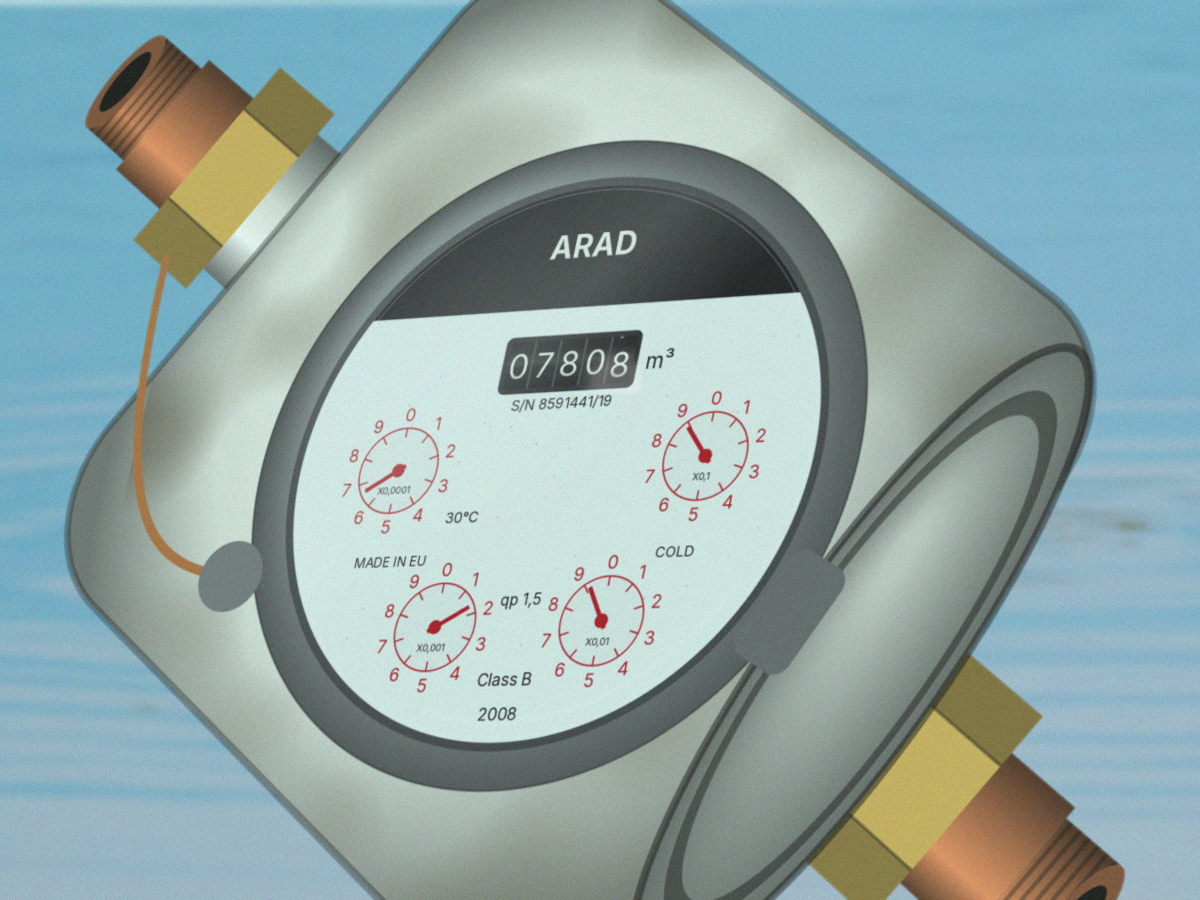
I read 7807.8916 (m³)
